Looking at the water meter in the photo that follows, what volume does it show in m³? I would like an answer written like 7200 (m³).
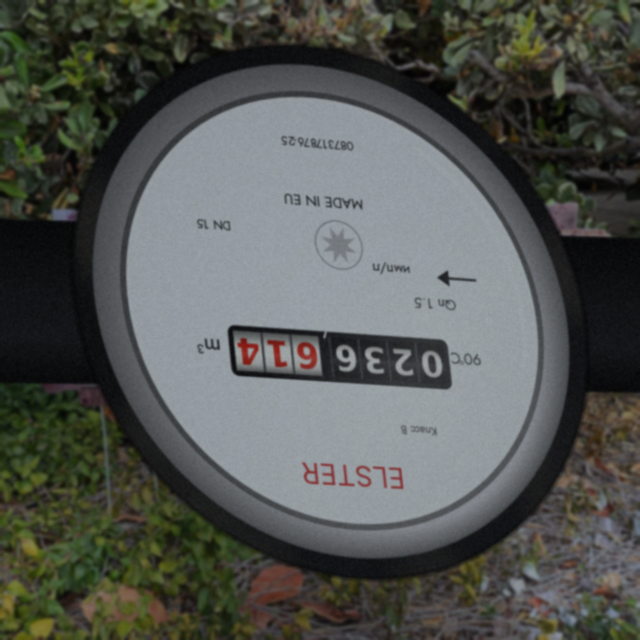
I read 236.614 (m³)
